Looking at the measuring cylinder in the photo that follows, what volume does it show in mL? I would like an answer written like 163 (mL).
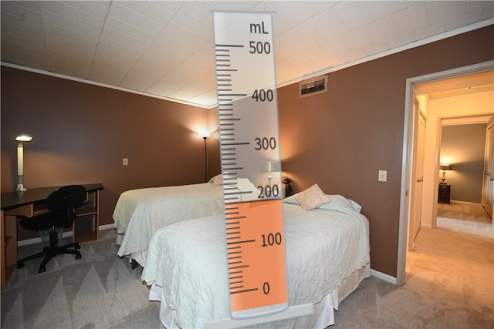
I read 180 (mL)
